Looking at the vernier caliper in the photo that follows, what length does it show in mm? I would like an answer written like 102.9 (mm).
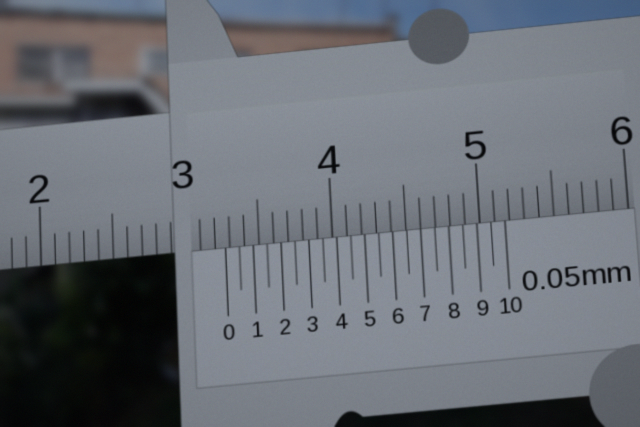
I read 32.7 (mm)
